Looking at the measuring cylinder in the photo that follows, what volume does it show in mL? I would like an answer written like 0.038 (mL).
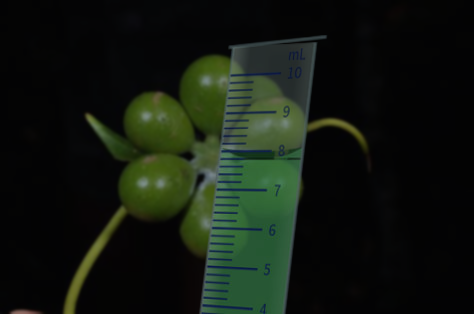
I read 7.8 (mL)
